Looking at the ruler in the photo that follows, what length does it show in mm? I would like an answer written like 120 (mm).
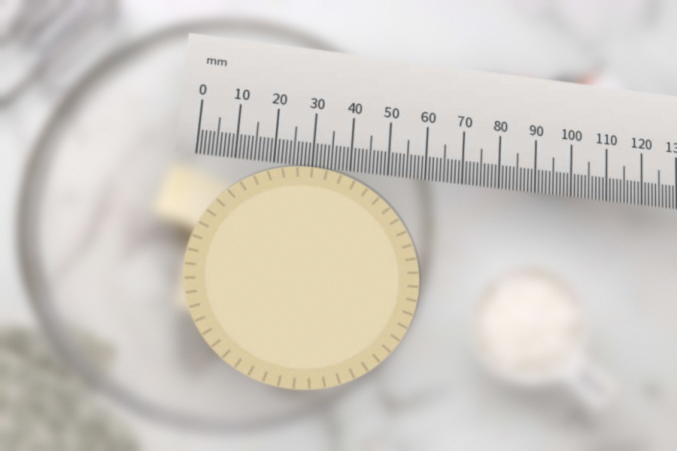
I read 60 (mm)
